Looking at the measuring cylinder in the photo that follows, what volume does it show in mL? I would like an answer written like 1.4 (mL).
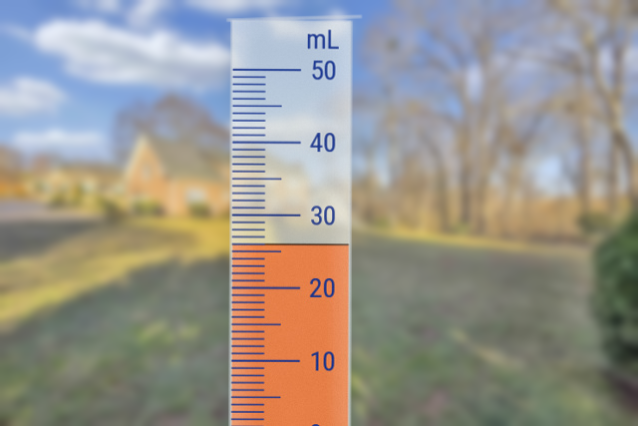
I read 26 (mL)
